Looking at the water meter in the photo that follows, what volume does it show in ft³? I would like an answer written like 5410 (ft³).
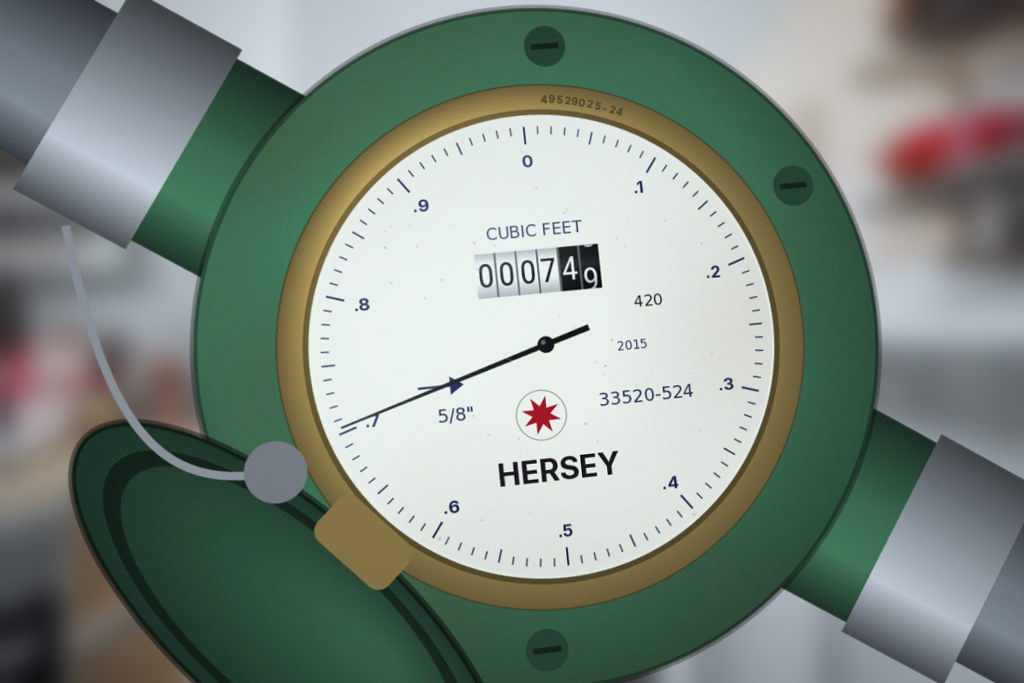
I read 748.70 (ft³)
